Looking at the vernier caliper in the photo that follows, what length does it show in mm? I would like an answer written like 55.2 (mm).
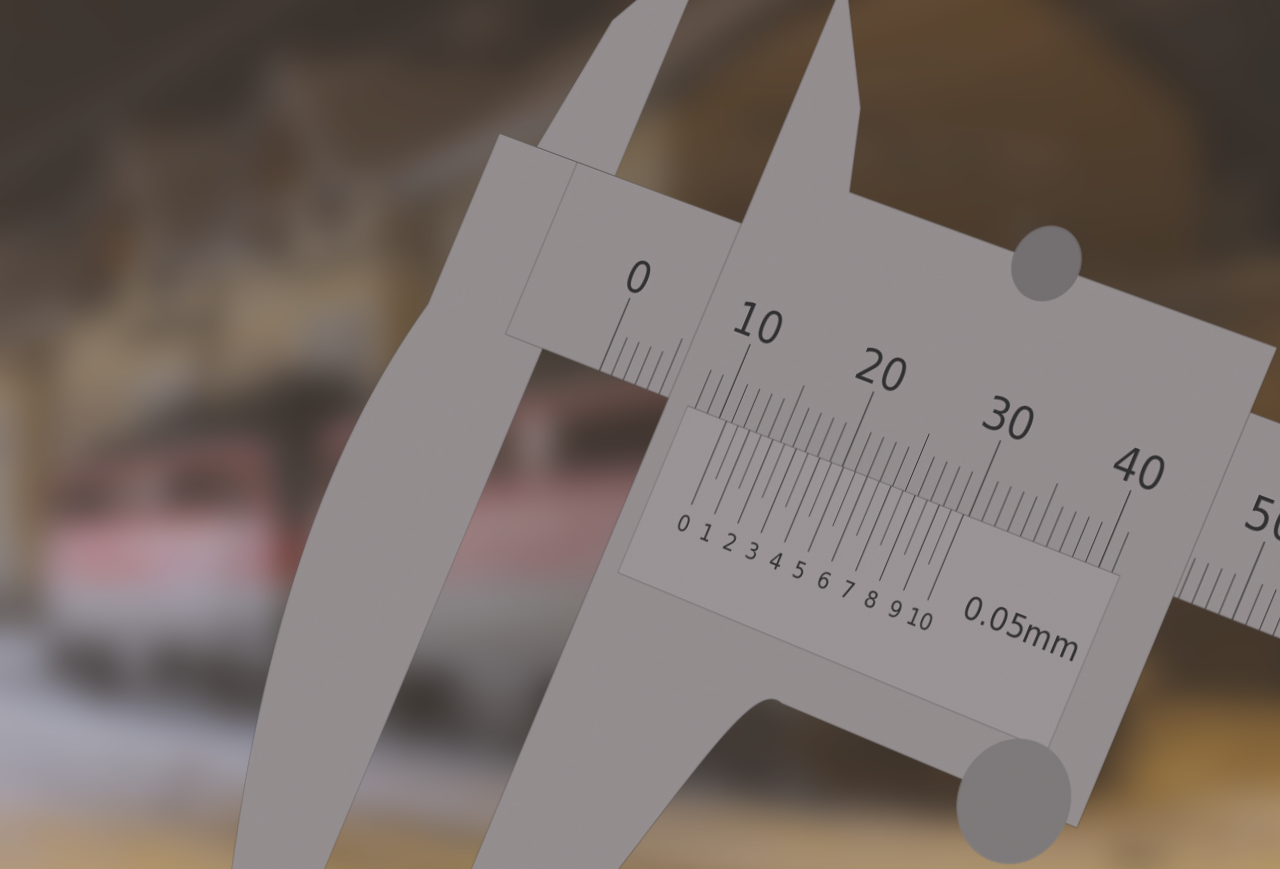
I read 10.6 (mm)
